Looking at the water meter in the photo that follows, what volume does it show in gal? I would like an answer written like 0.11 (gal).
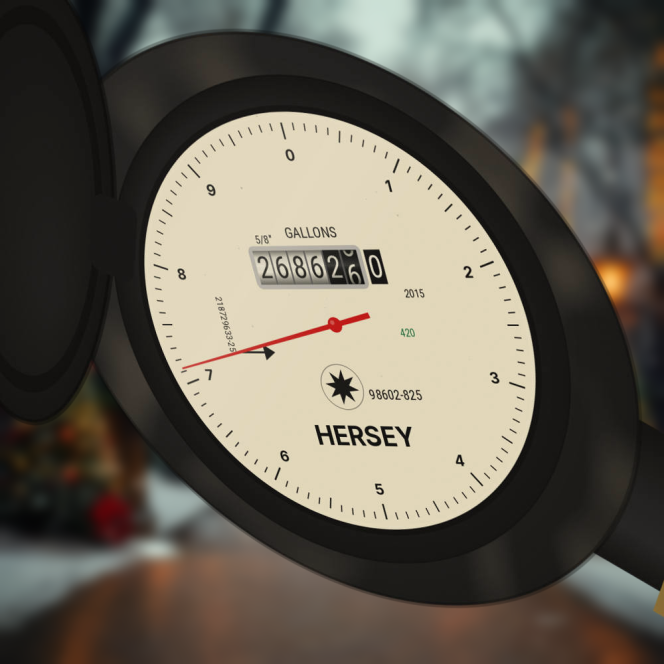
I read 2686257.1 (gal)
